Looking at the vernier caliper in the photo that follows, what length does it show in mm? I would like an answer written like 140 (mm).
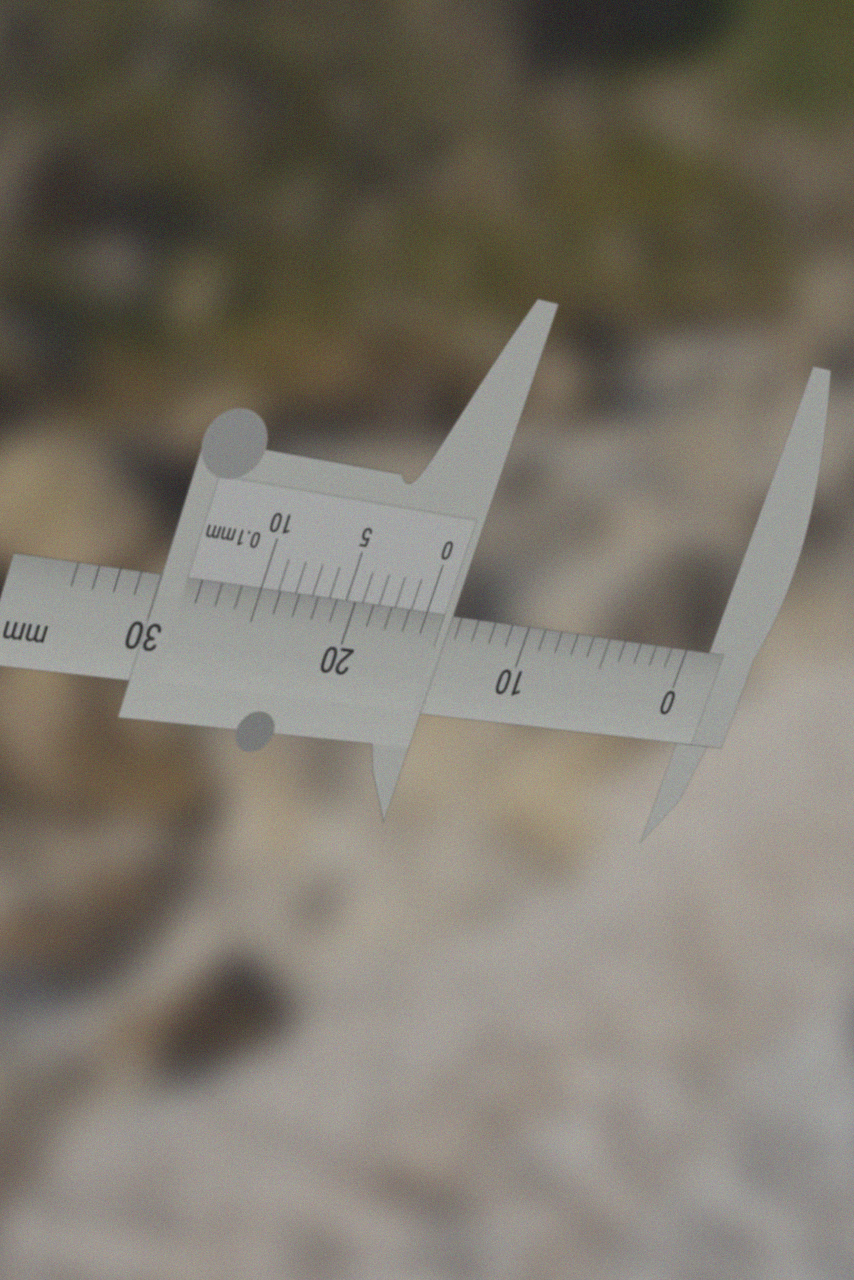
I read 16.0 (mm)
